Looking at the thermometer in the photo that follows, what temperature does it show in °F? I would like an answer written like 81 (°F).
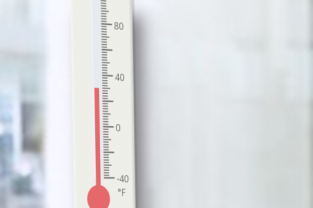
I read 30 (°F)
